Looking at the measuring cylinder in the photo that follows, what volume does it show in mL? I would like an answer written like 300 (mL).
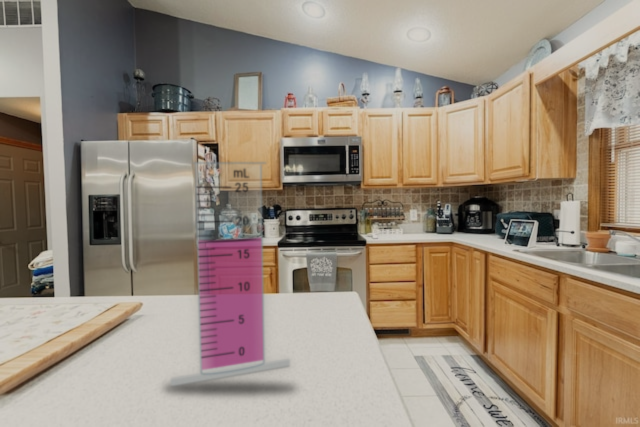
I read 17 (mL)
